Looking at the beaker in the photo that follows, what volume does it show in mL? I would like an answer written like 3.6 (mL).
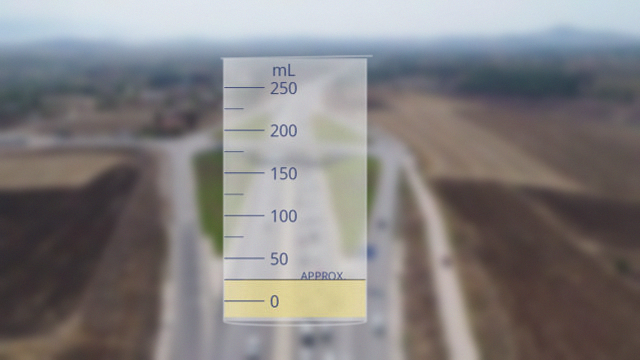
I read 25 (mL)
